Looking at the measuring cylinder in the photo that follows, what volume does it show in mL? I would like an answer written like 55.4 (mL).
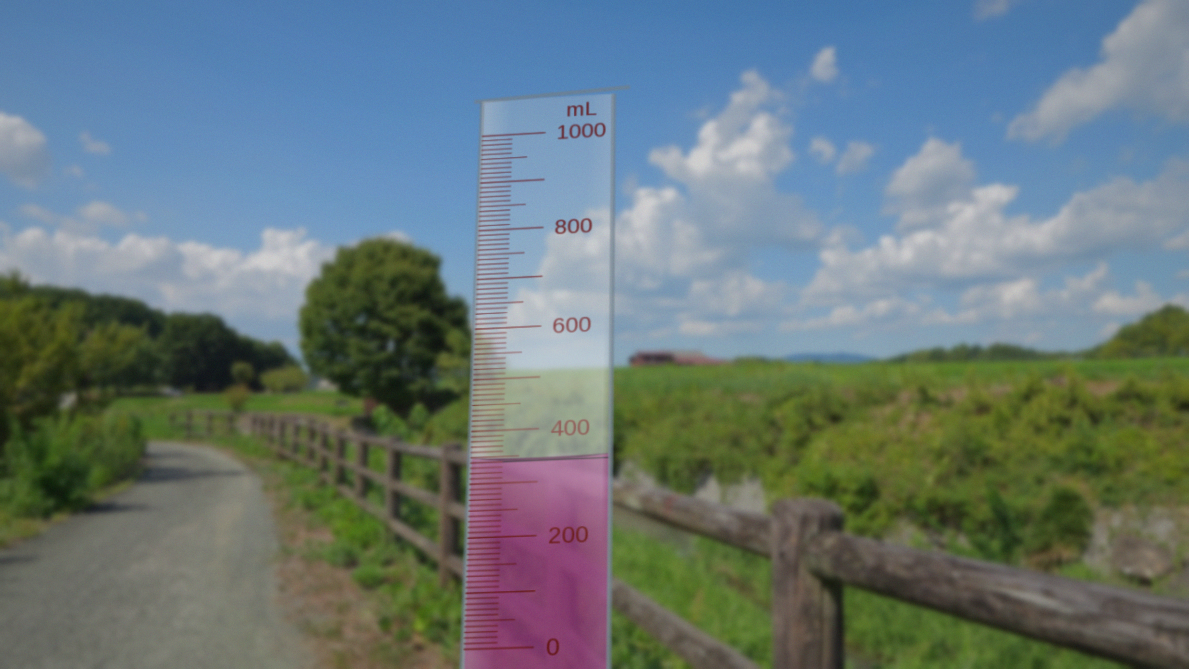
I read 340 (mL)
